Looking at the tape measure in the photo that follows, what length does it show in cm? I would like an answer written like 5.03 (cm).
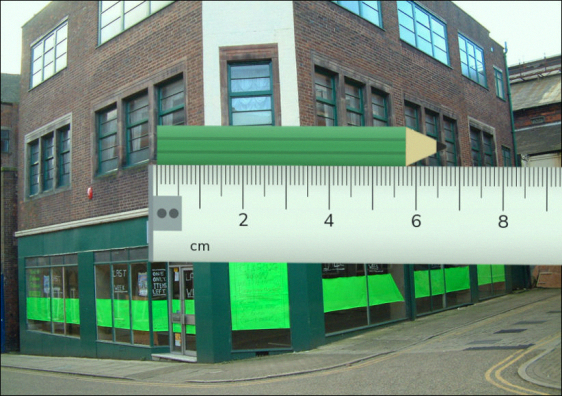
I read 6.7 (cm)
